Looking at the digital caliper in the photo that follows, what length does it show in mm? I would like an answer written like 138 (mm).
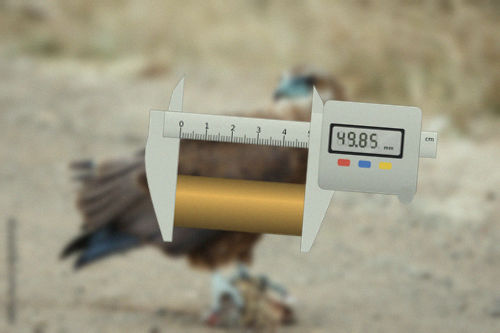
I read 49.85 (mm)
